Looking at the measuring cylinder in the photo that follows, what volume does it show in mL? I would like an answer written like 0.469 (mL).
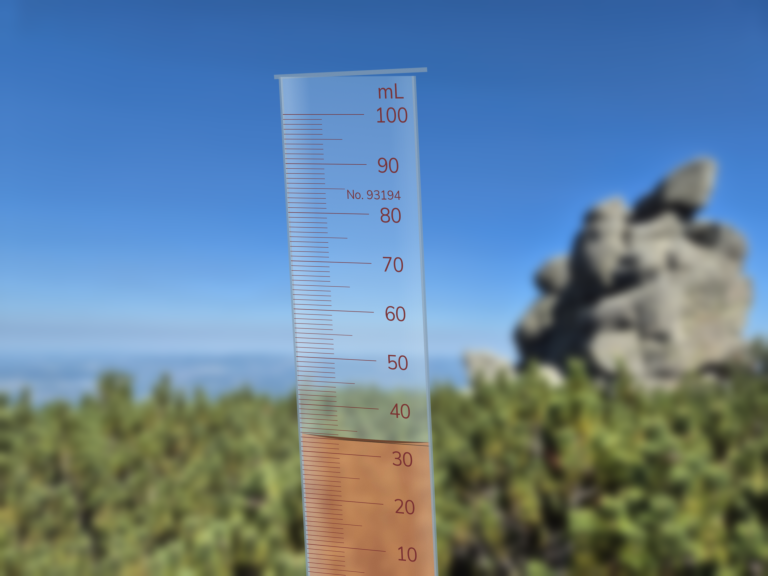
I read 33 (mL)
